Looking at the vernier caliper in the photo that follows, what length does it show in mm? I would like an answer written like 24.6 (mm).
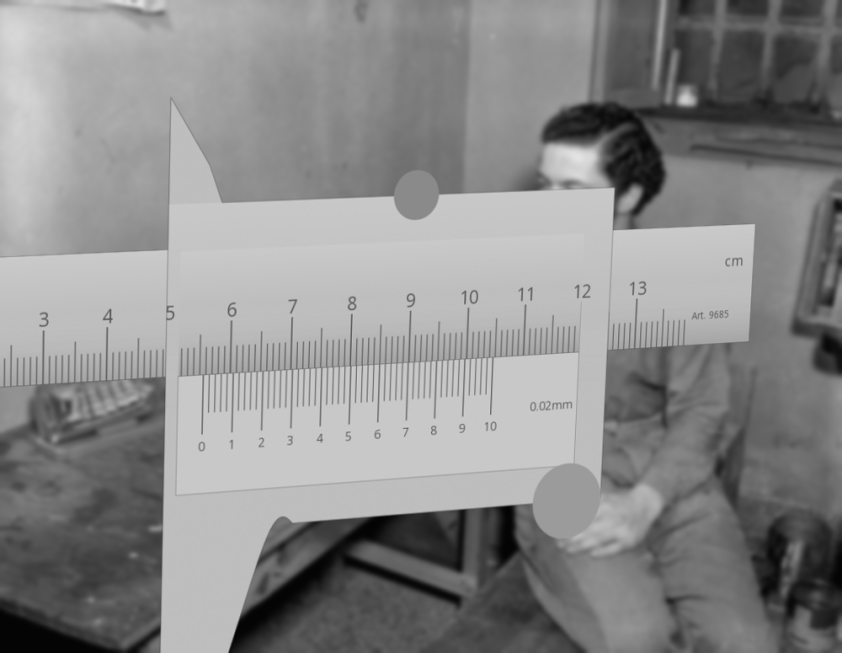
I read 55.6 (mm)
